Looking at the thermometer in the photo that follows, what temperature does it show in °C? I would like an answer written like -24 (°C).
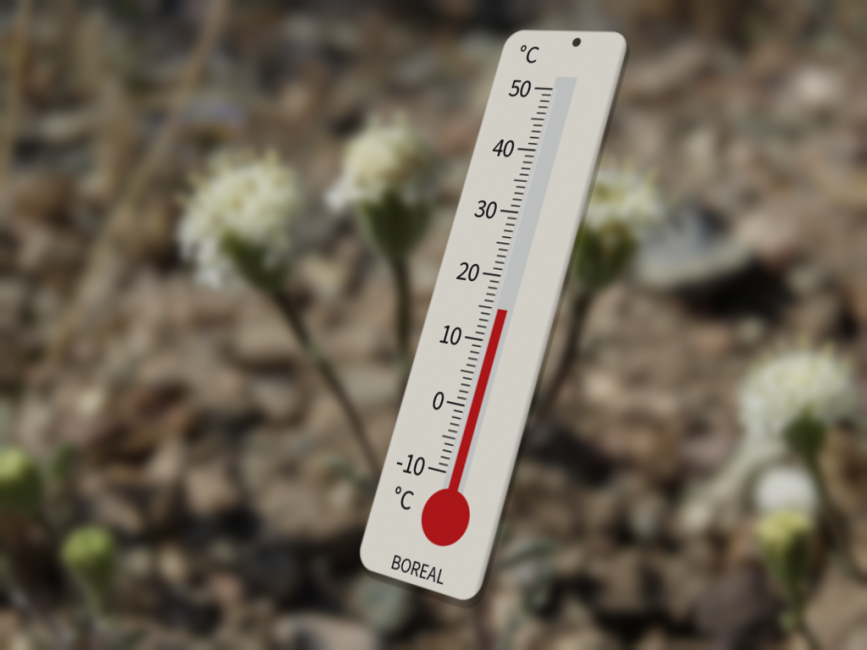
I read 15 (°C)
